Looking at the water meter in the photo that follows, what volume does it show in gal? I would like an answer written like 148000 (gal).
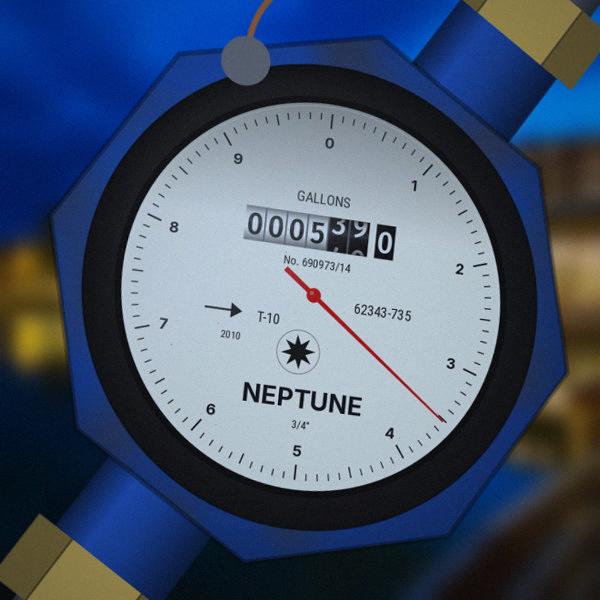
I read 5393.5 (gal)
